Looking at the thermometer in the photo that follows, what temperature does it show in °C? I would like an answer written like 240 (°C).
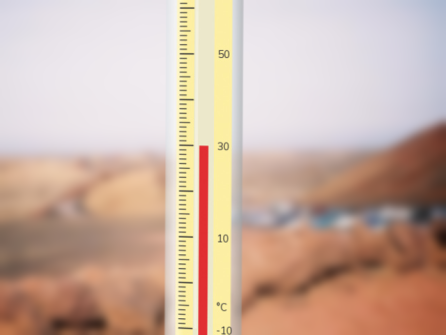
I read 30 (°C)
